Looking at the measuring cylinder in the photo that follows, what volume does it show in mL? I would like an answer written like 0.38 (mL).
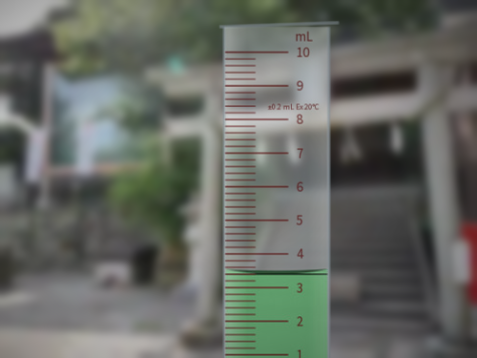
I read 3.4 (mL)
